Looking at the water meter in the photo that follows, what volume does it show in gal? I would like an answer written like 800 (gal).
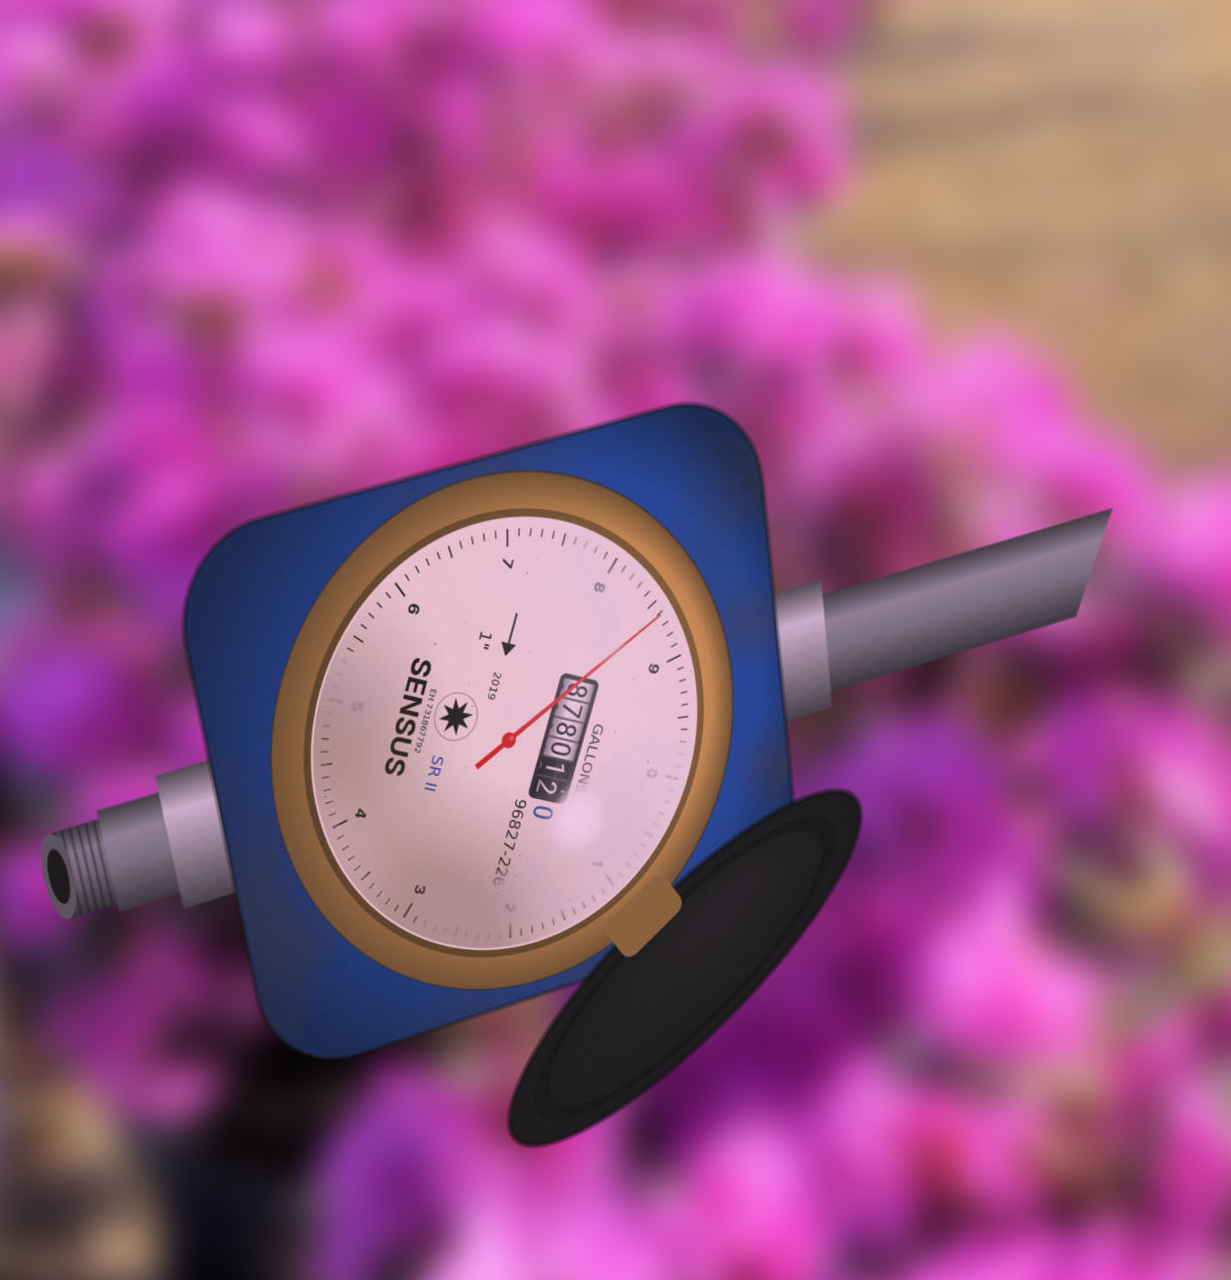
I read 8780118.6 (gal)
